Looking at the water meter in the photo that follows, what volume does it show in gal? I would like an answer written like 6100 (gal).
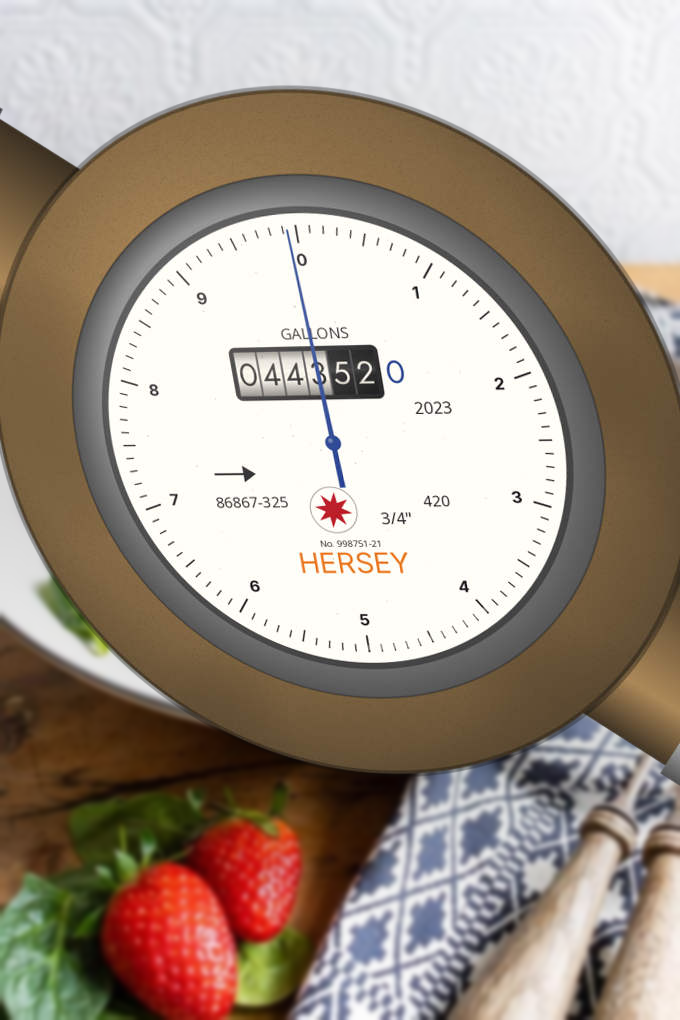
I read 443519.9 (gal)
